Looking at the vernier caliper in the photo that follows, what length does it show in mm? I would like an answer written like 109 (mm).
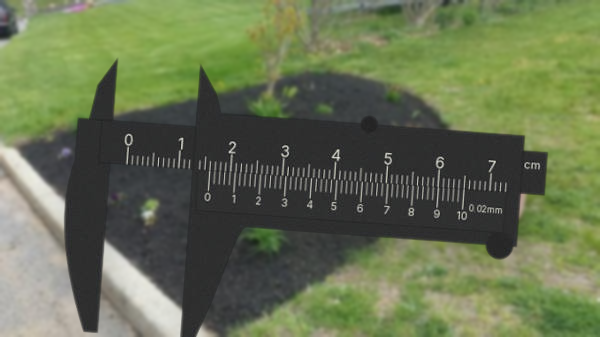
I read 16.0 (mm)
